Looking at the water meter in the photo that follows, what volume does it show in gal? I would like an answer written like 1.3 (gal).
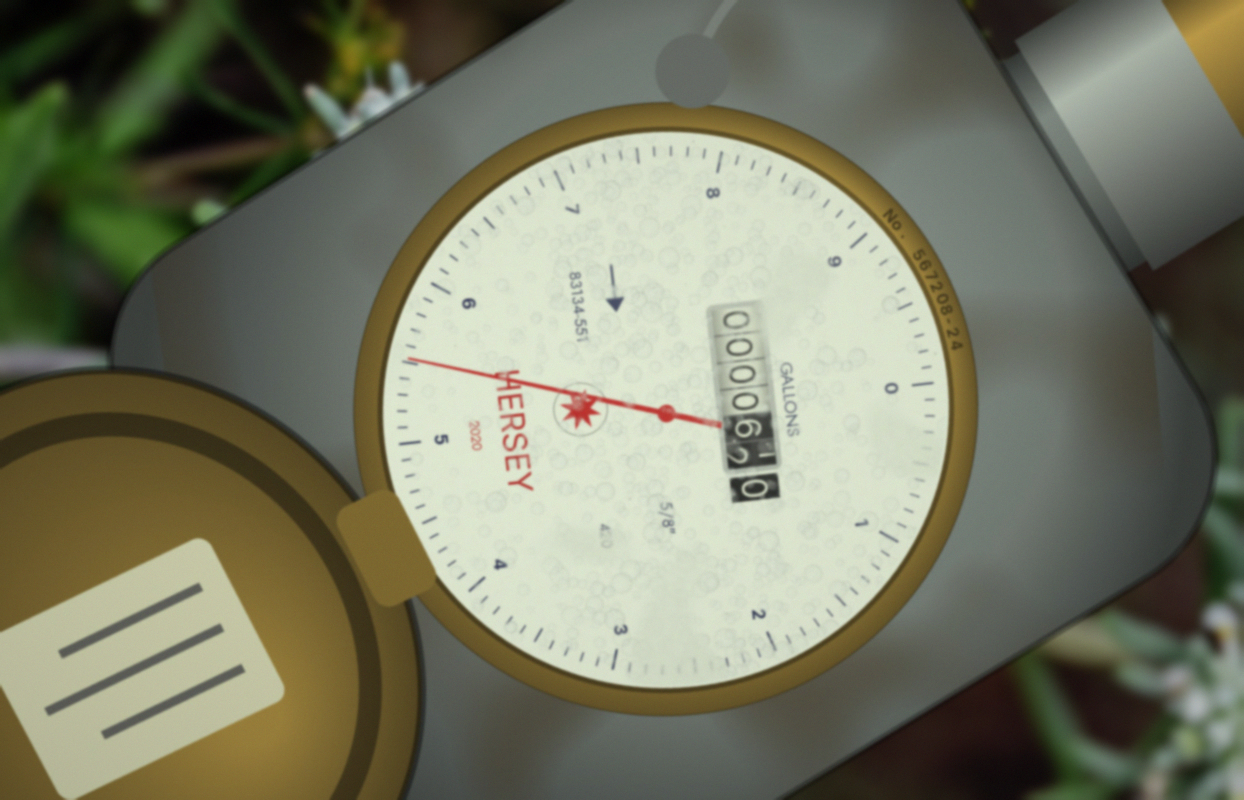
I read 615.5 (gal)
